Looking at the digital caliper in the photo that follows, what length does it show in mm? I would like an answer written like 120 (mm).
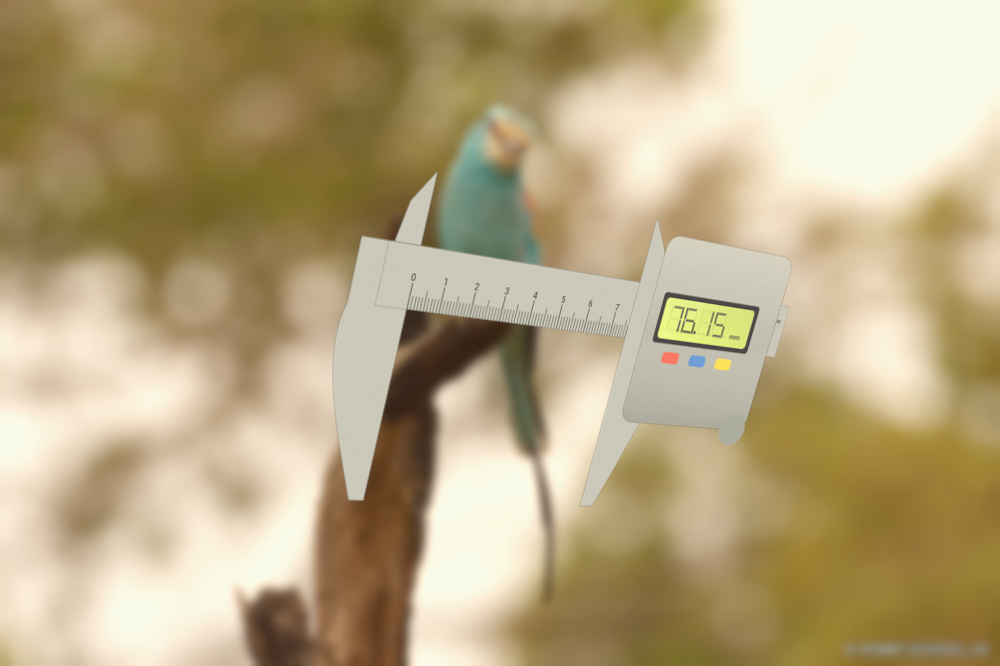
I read 76.15 (mm)
